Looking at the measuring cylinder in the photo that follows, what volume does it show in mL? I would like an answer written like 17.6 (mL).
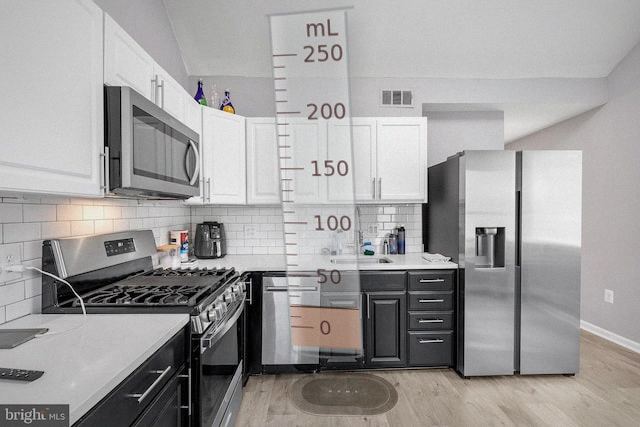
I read 20 (mL)
